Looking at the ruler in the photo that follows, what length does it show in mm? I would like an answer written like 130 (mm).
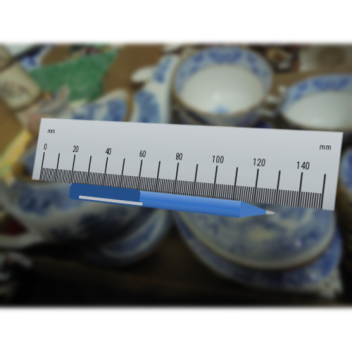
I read 110 (mm)
